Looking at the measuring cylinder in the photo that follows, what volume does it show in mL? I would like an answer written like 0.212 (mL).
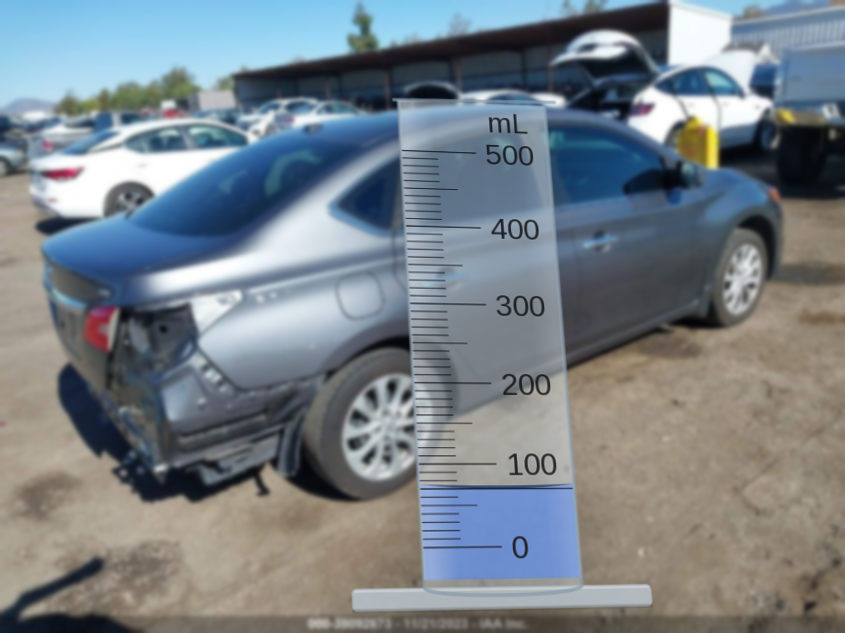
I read 70 (mL)
